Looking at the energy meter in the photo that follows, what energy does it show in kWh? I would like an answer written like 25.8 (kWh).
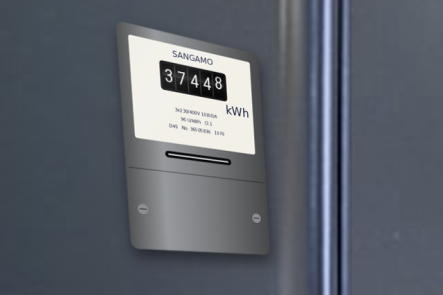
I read 37448 (kWh)
